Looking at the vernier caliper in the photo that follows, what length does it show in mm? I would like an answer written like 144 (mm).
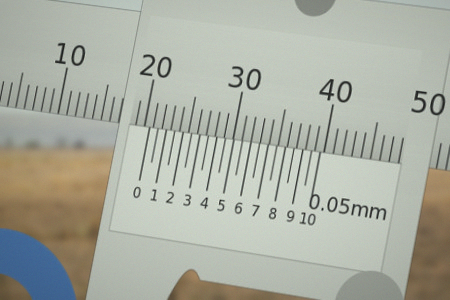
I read 20.6 (mm)
